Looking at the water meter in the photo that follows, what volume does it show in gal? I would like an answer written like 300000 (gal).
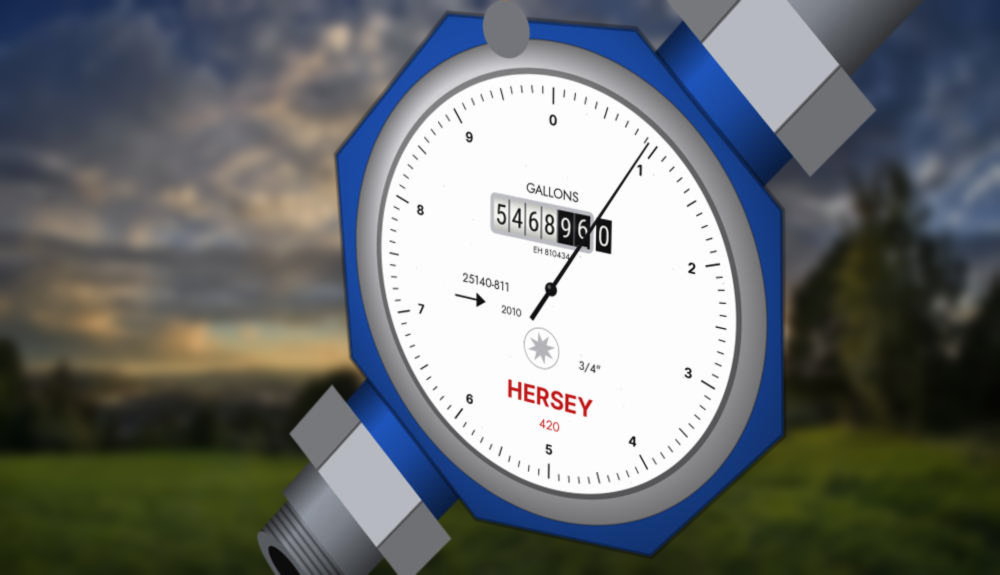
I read 5468960.9 (gal)
